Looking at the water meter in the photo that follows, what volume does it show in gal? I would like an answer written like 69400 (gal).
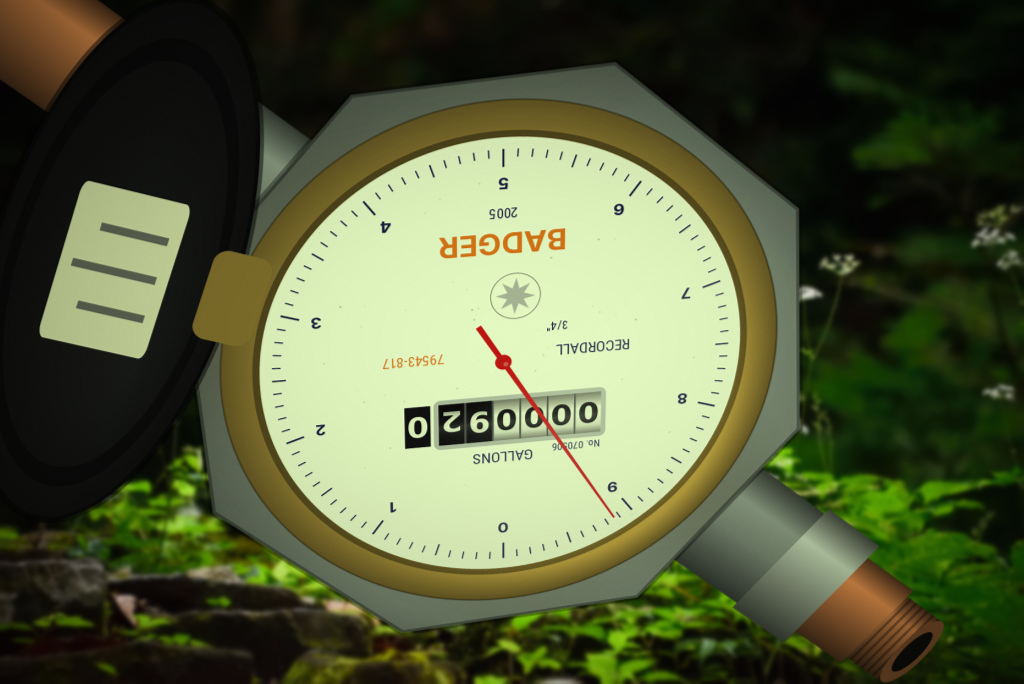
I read 919.1 (gal)
